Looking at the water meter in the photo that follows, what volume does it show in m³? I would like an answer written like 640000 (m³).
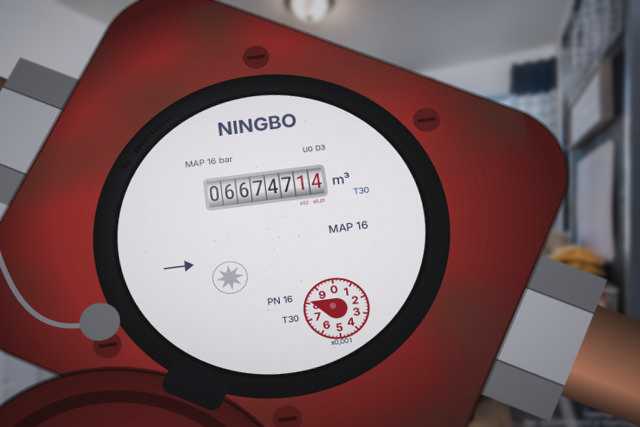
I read 66747.148 (m³)
